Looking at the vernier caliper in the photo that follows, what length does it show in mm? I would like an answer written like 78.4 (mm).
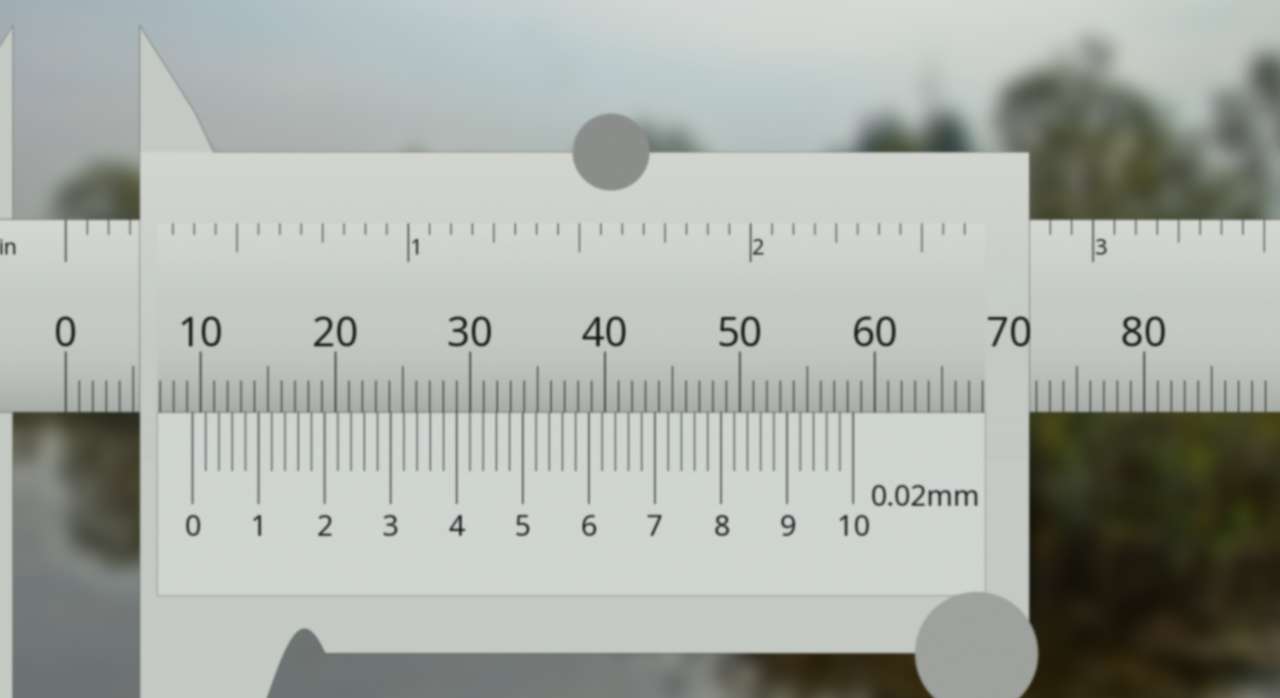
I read 9.4 (mm)
